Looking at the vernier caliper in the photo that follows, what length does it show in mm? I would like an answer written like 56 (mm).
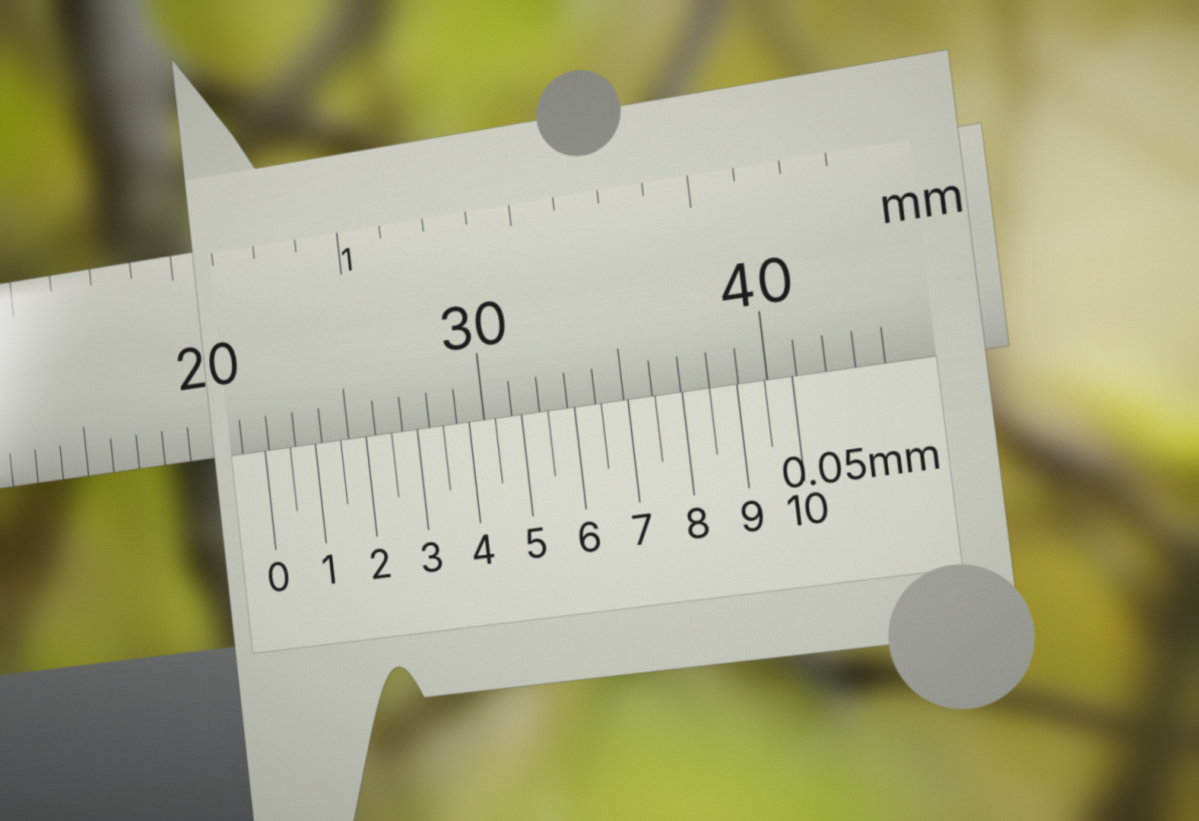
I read 21.85 (mm)
